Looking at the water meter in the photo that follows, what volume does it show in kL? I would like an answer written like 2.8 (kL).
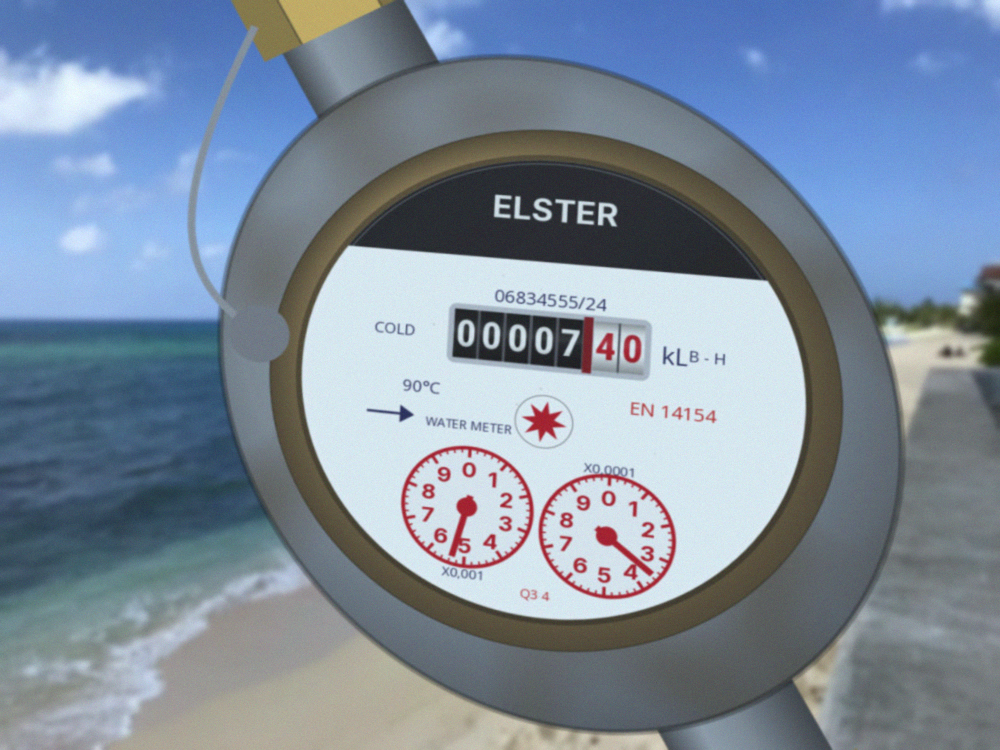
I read 7.4053 (kL)
